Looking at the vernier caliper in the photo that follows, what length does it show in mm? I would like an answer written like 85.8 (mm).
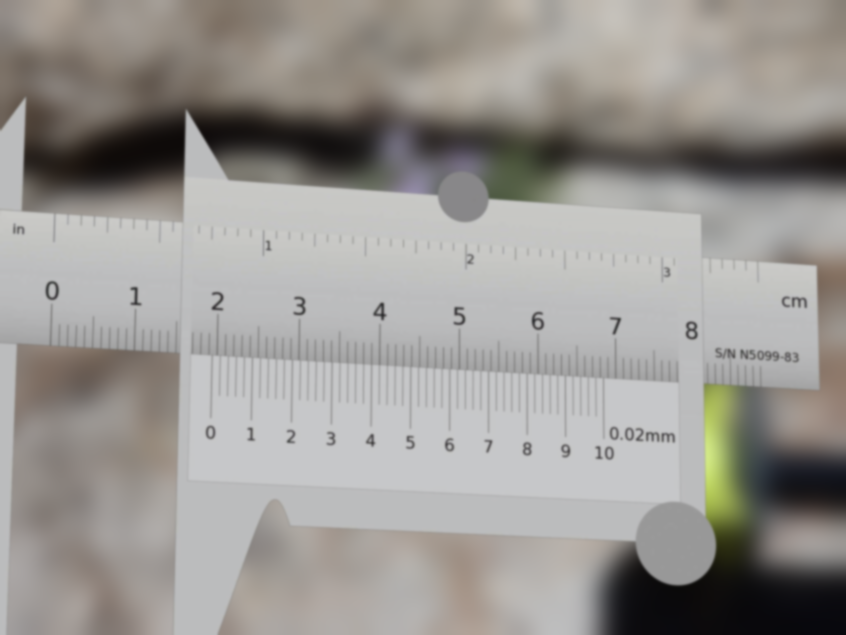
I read 19.4 (mm)
